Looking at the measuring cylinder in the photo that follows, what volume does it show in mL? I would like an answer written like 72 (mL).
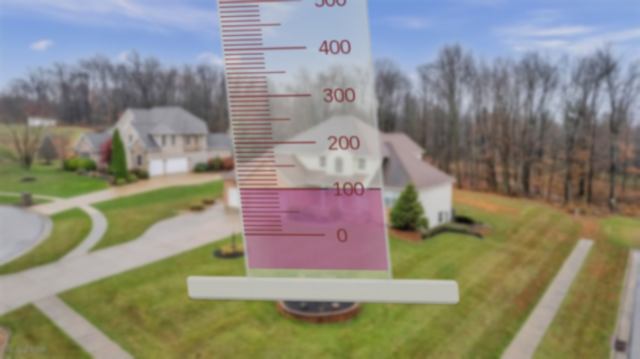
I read 100 (mL)
